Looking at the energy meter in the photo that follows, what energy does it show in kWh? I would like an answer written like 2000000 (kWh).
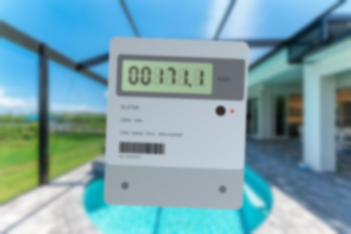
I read 171.1 (kWh)
